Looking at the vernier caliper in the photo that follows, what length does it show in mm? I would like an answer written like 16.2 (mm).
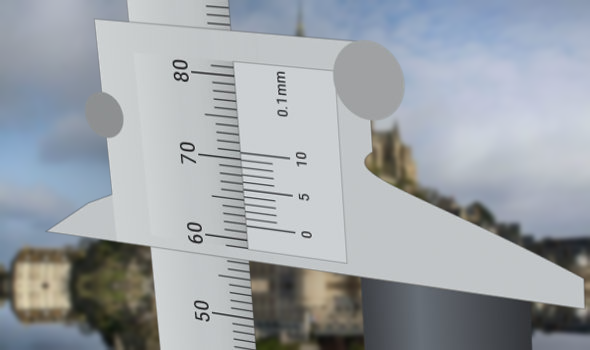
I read 61.8 (mm)
